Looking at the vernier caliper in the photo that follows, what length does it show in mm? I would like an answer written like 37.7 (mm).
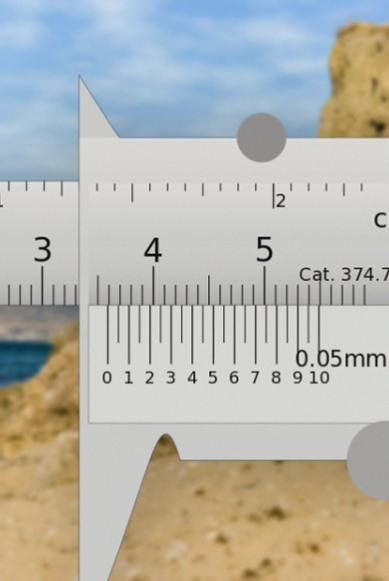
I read 35.9 (mm)
